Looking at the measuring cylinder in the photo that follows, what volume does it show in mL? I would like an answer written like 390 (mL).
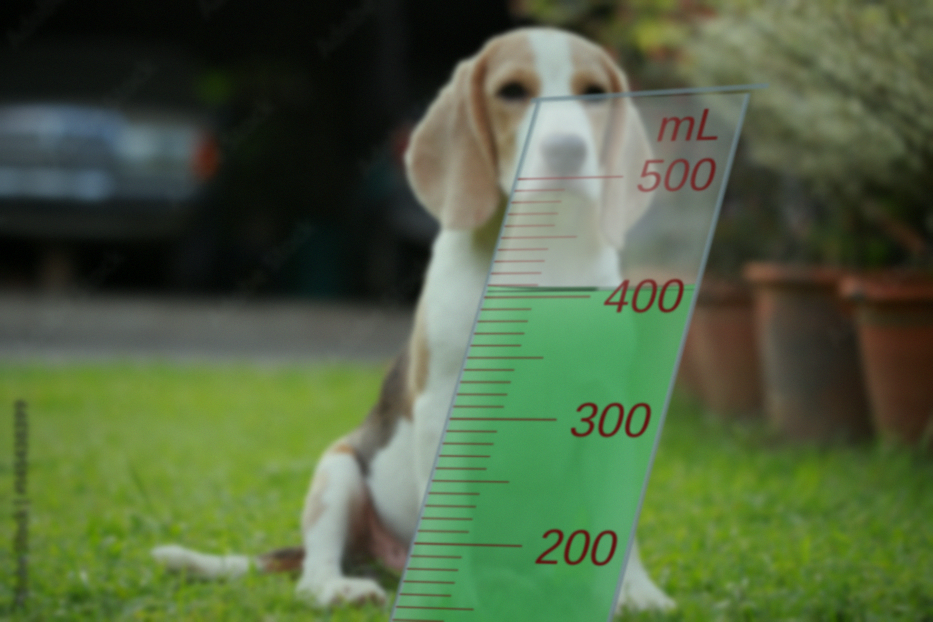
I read 405 (mL)
